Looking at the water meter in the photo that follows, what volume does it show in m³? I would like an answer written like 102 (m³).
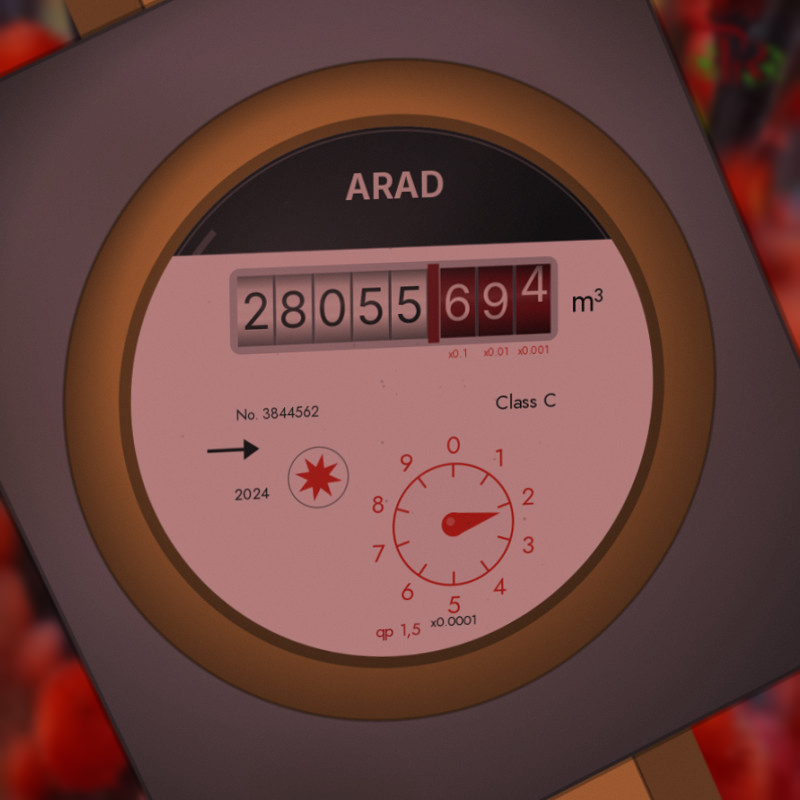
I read 28055.6942 (m³)
